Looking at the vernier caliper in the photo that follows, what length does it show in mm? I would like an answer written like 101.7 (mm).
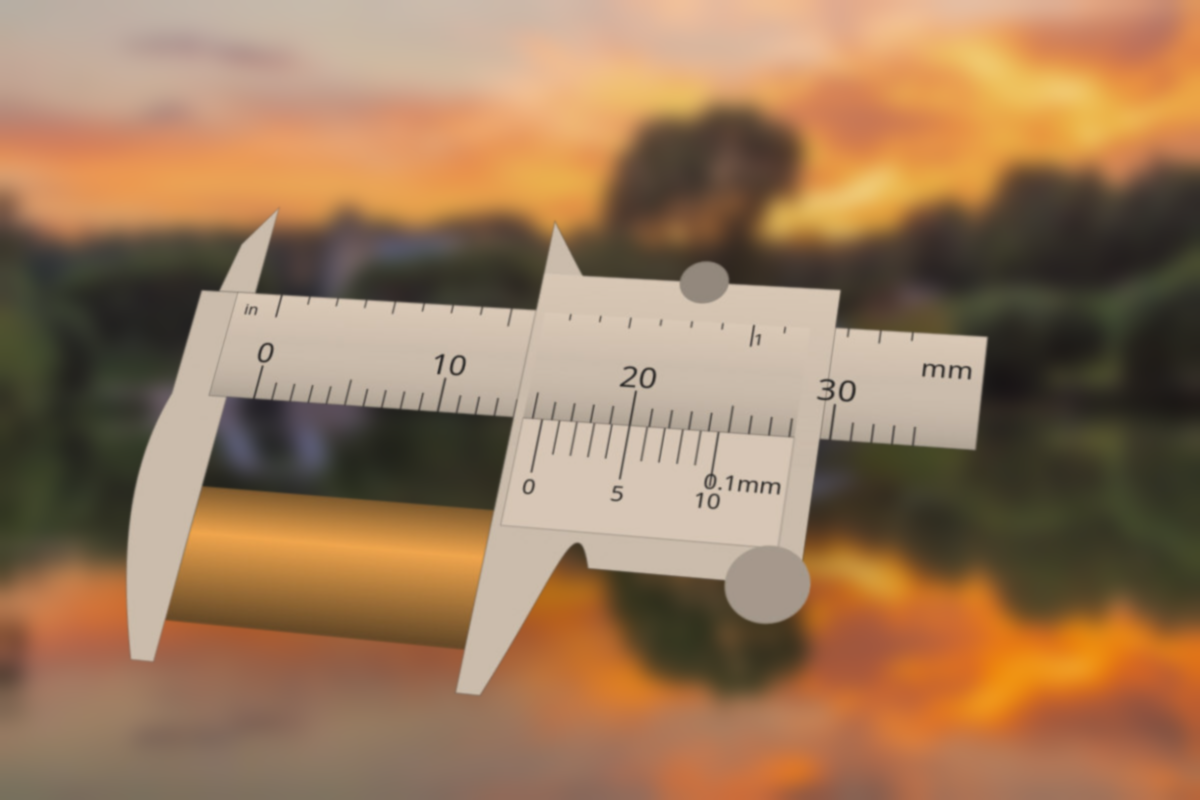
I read 15.5 (mm)
